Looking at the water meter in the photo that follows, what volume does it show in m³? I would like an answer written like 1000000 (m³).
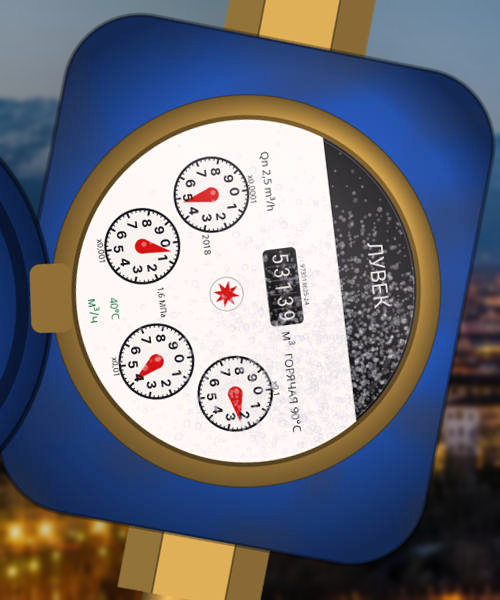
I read 53139.2404 (m³)
